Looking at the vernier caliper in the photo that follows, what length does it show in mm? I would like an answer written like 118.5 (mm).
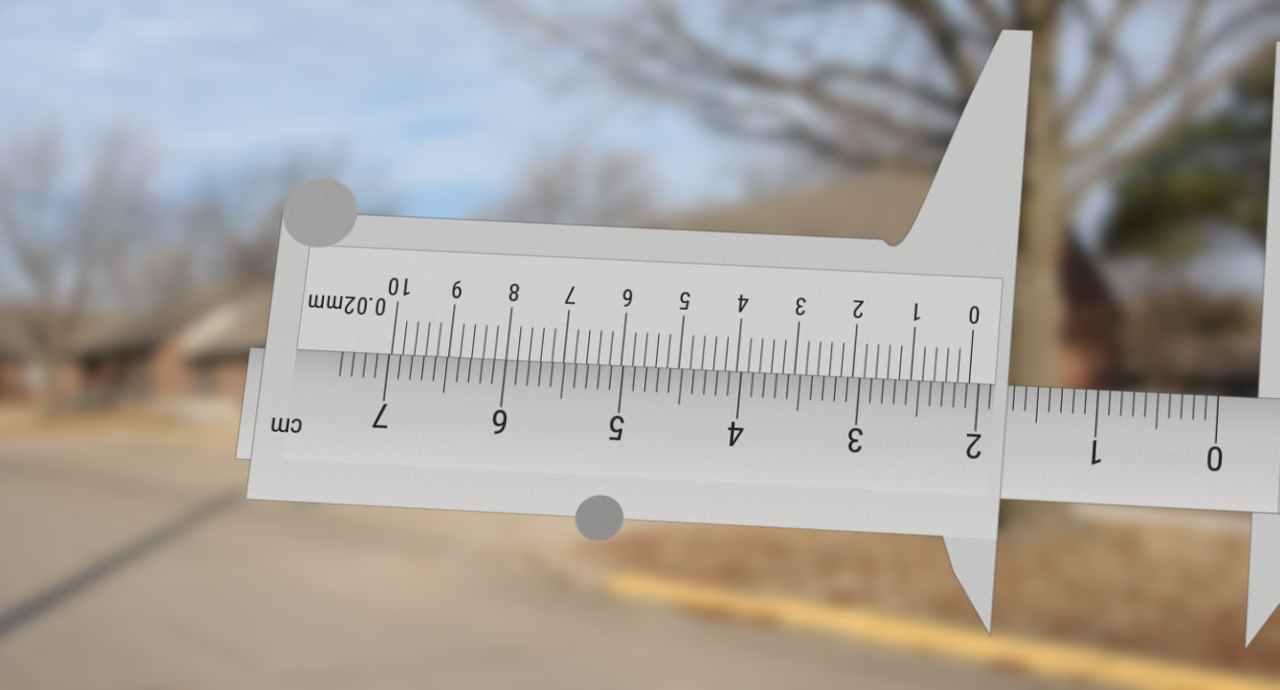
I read 20.8 (mm)
